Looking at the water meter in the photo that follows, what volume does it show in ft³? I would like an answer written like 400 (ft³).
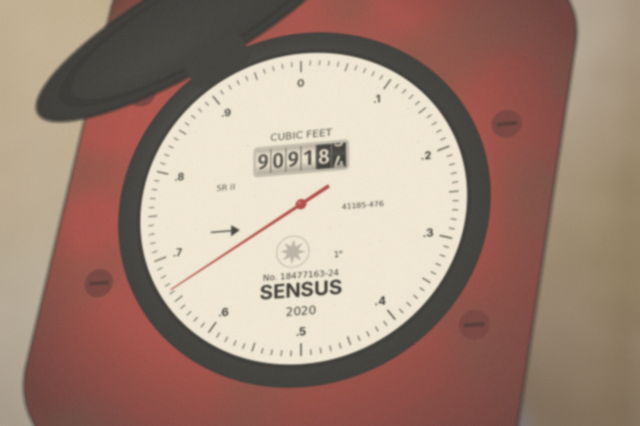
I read 909183.66 (ft³)
